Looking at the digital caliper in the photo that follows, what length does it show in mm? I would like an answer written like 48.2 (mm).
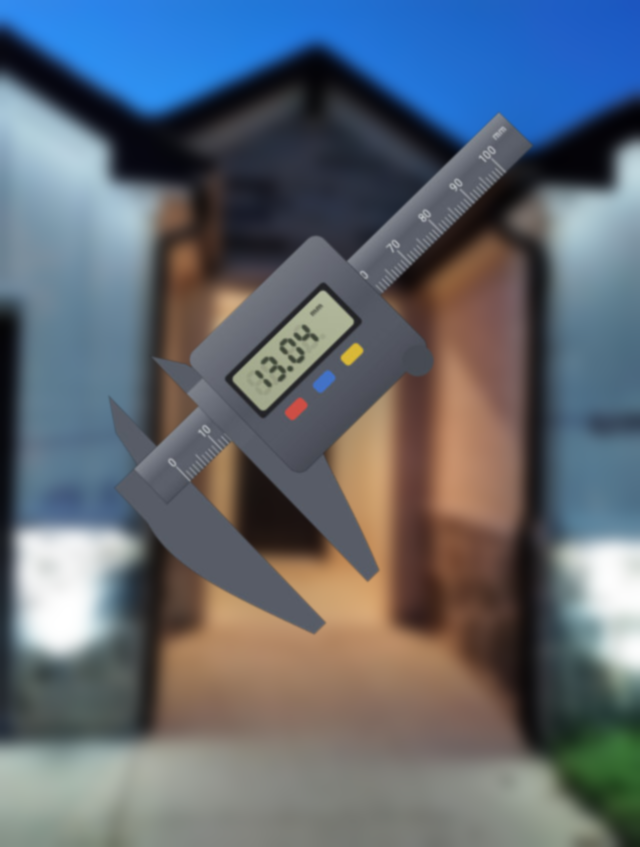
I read 13.04 (mm)
